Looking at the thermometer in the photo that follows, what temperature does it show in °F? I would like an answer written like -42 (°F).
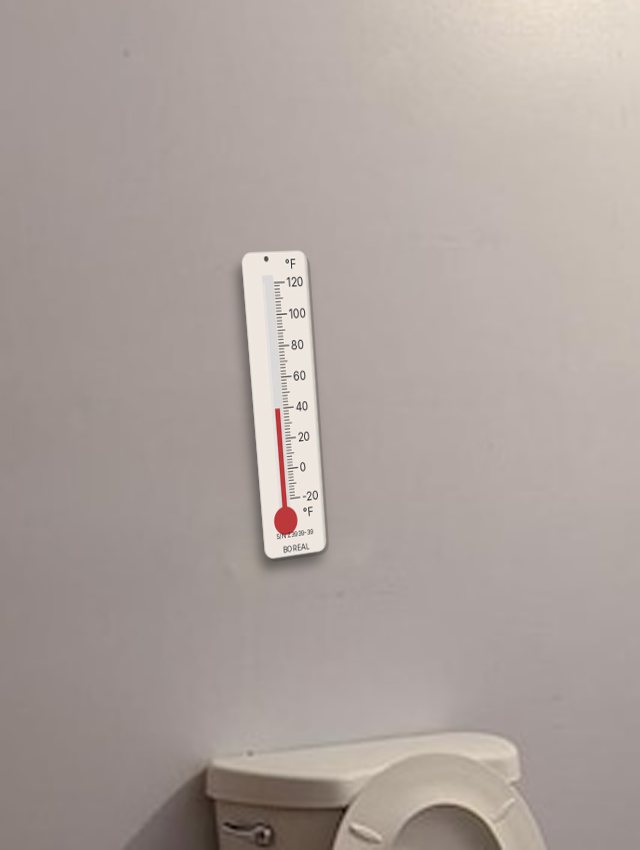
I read 40 (°F)
